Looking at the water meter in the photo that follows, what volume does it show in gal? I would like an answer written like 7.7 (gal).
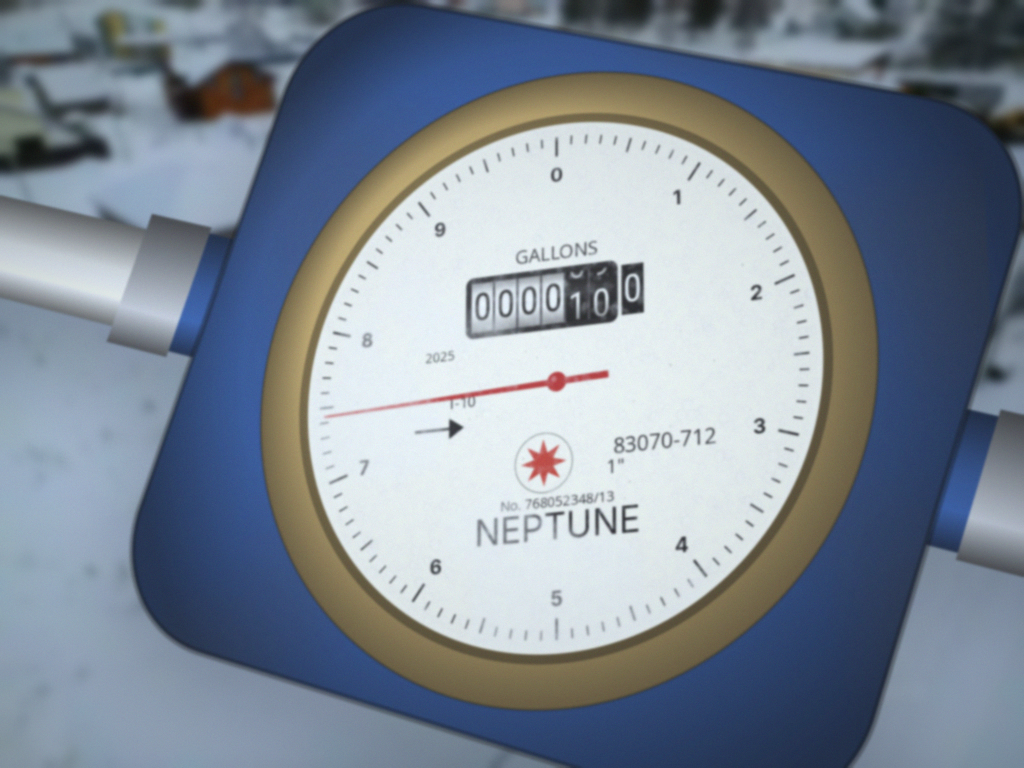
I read 97.4 (gal)
